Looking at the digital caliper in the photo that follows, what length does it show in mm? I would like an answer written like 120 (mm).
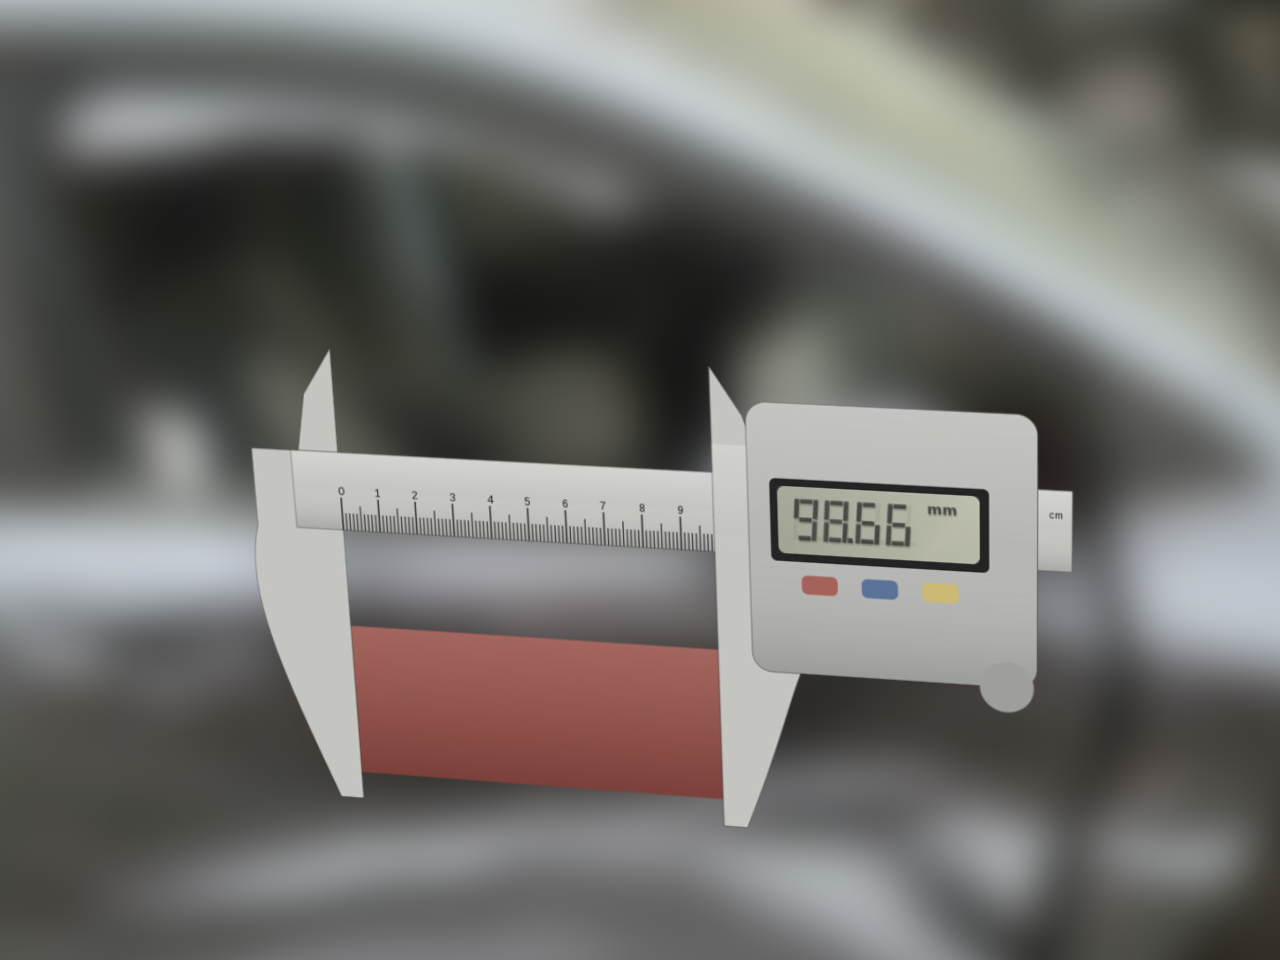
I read 98.66 (mm)
